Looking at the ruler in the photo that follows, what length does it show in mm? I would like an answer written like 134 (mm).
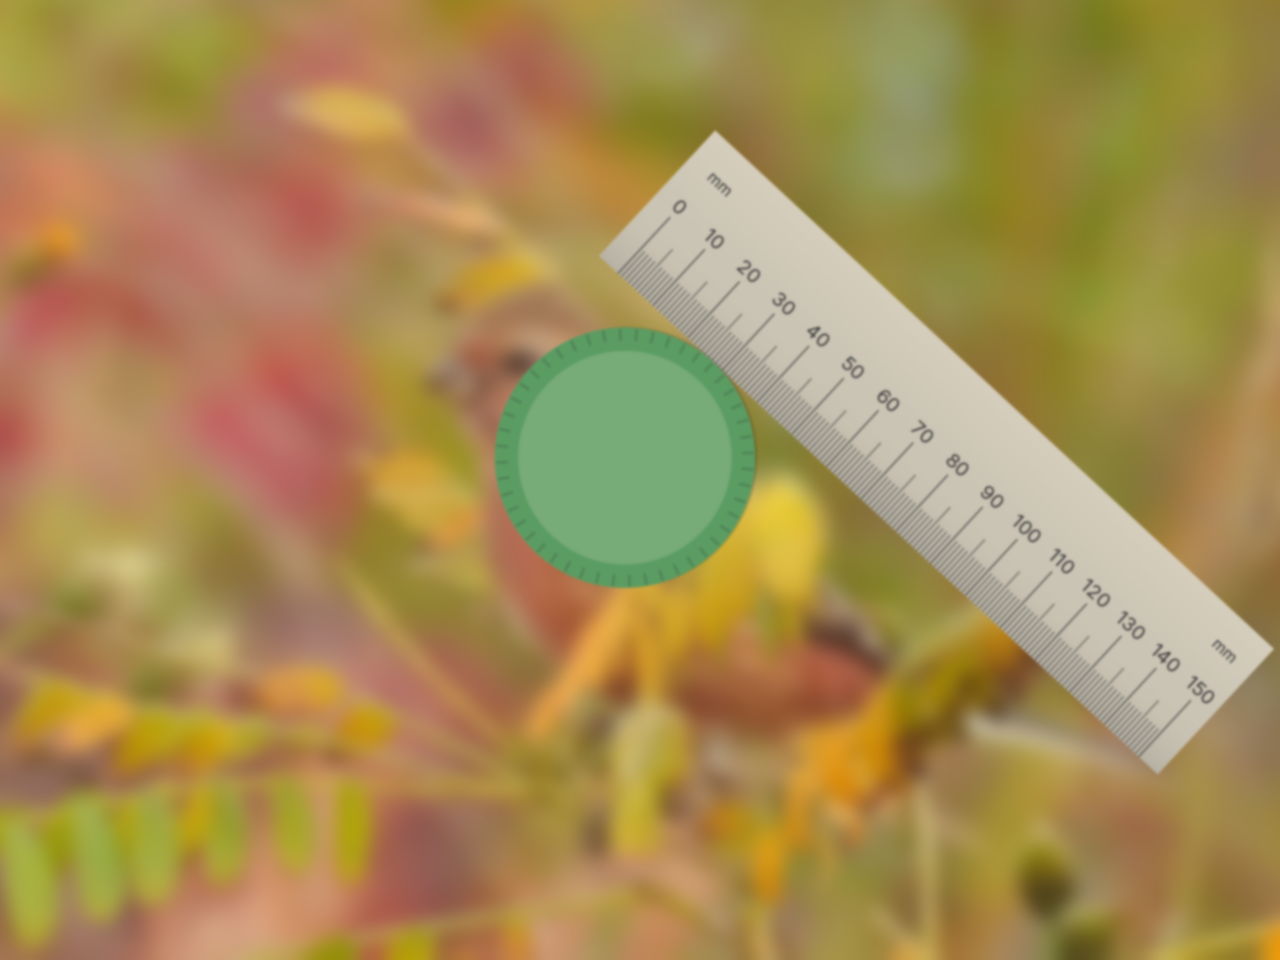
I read 55 (mm)
